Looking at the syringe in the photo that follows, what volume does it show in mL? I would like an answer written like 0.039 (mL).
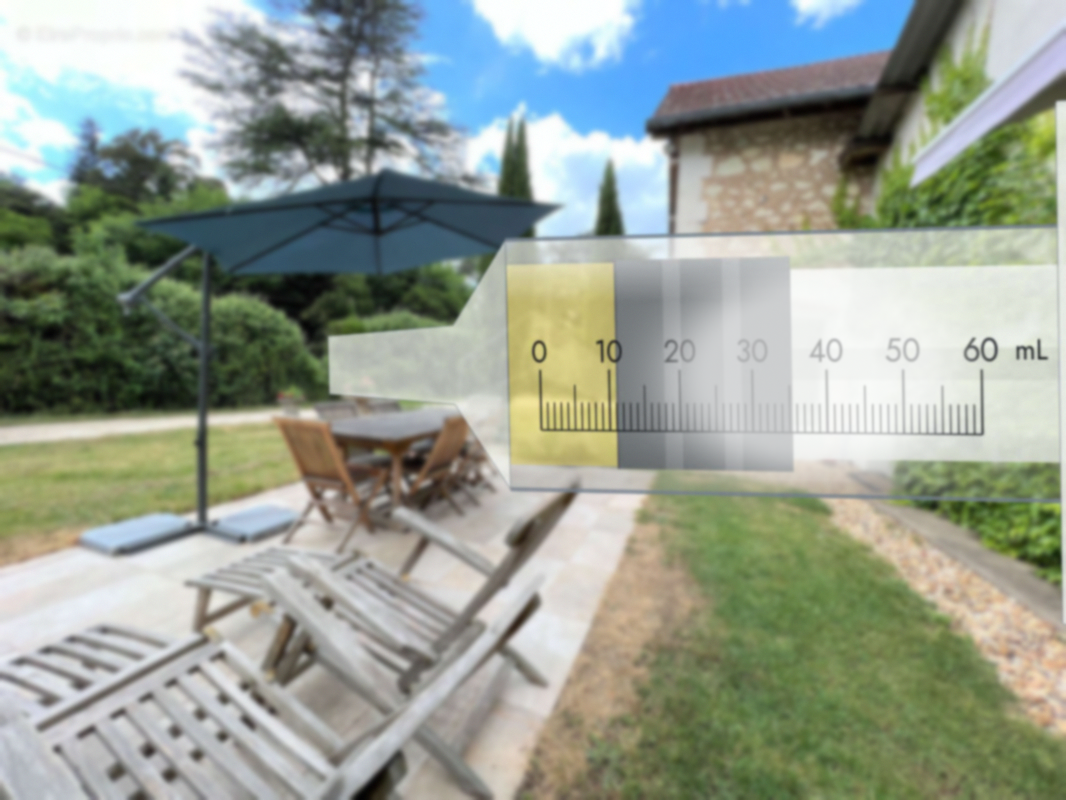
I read 11 (mL)
